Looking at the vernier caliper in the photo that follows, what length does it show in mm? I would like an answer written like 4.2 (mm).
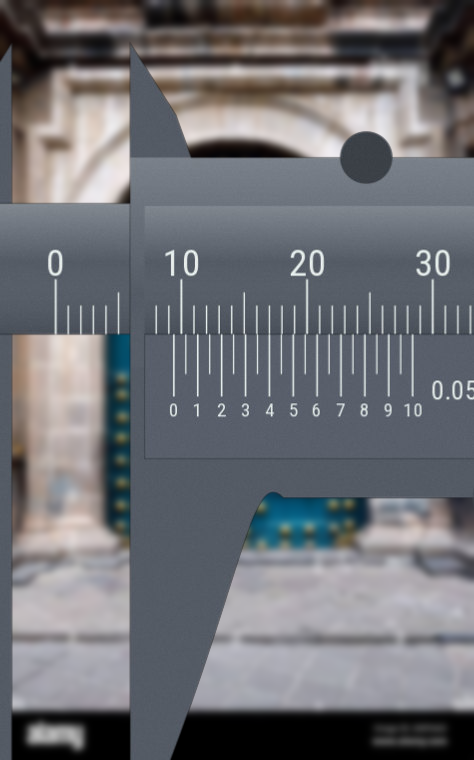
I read 9.4 (mm)
